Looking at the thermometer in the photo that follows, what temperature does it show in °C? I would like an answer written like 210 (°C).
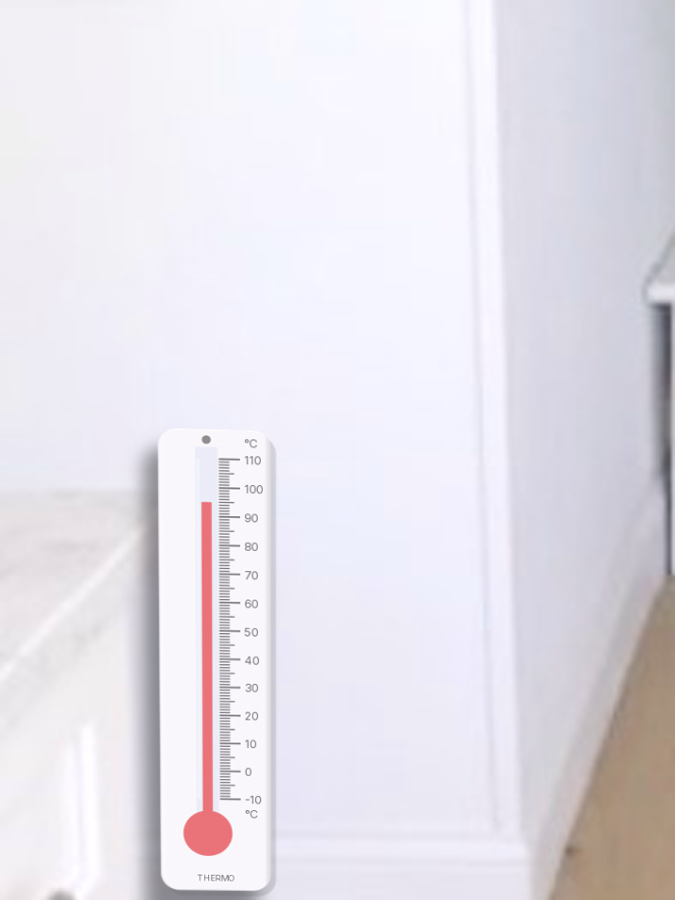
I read 95 (°C)
